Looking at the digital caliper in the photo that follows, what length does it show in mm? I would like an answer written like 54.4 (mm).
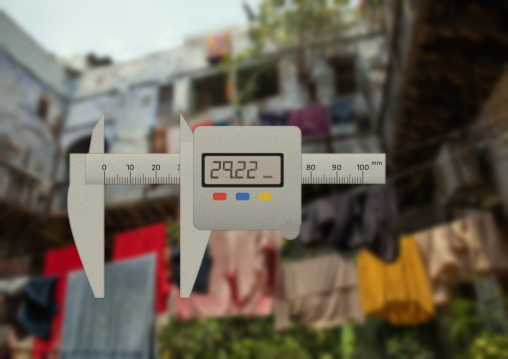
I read 29.22 (mm)
